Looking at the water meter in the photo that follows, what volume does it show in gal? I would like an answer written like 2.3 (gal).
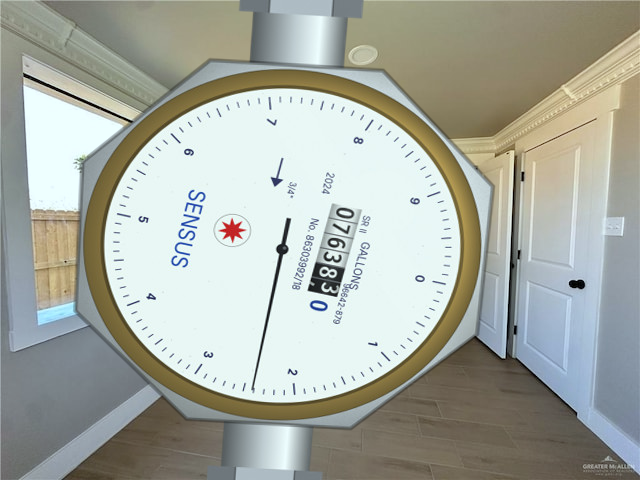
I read 763832.4 (gal)
